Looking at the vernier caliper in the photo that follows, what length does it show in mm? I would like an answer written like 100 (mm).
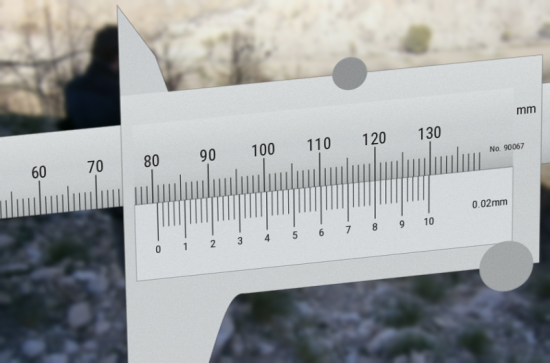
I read 80.8 (mm)
